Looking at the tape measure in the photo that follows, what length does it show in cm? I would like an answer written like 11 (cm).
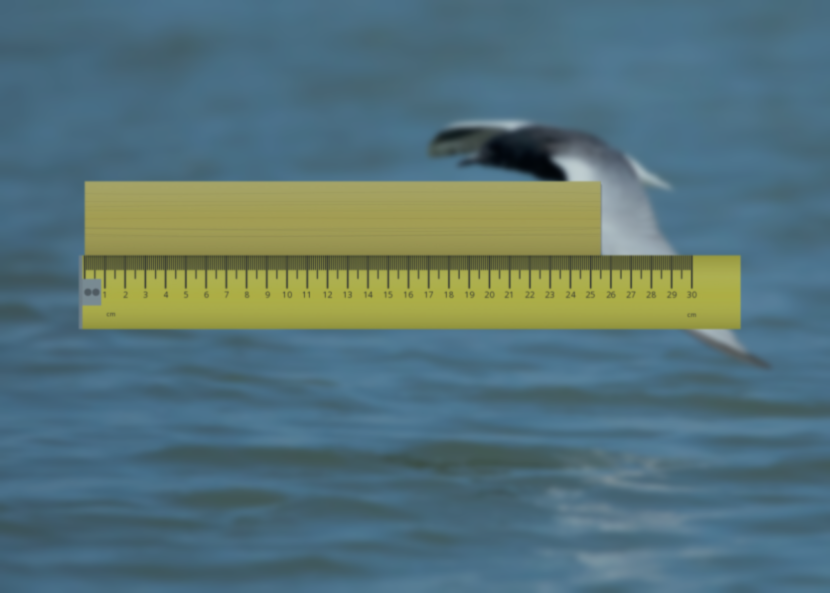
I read 25.5 (cm)
